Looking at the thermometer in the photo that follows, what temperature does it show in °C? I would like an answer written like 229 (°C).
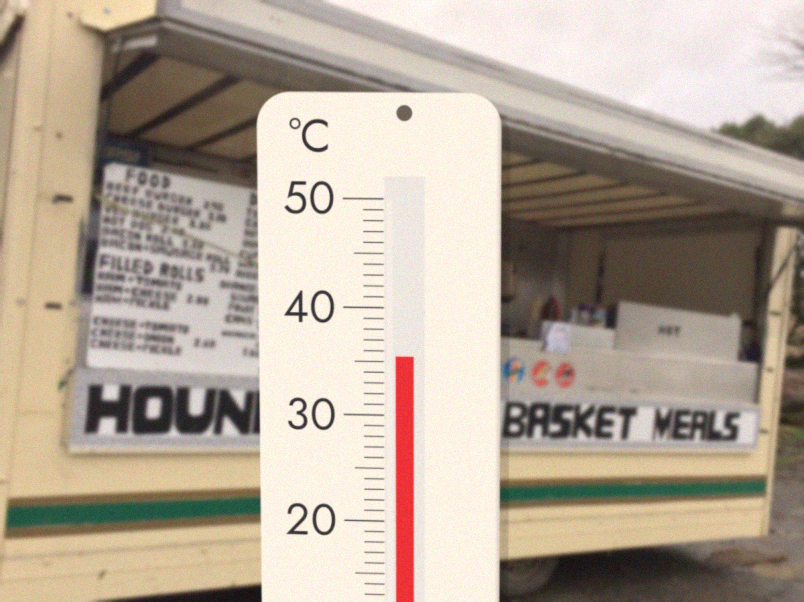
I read 35.5 (°C)
